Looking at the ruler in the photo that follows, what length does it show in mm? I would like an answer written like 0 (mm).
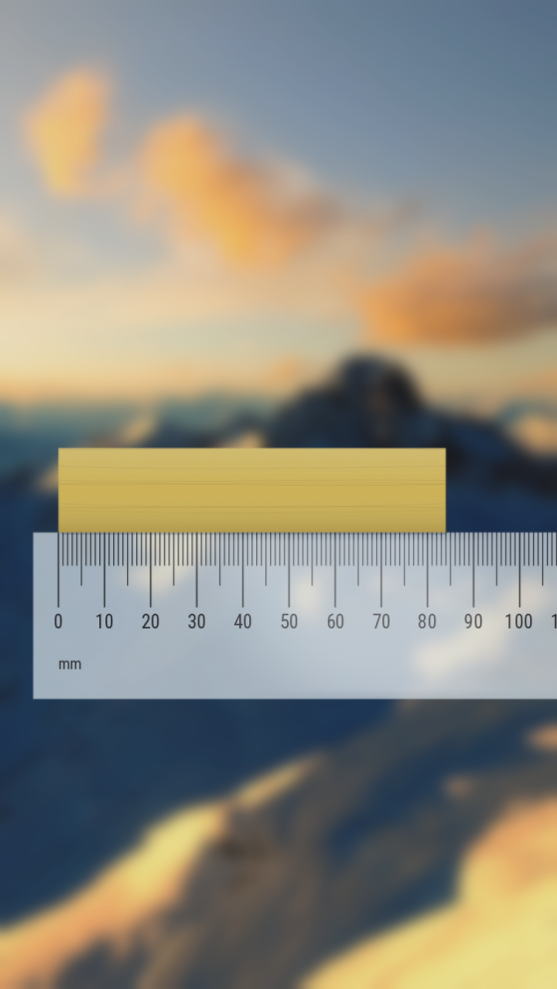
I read 84 (mm)
